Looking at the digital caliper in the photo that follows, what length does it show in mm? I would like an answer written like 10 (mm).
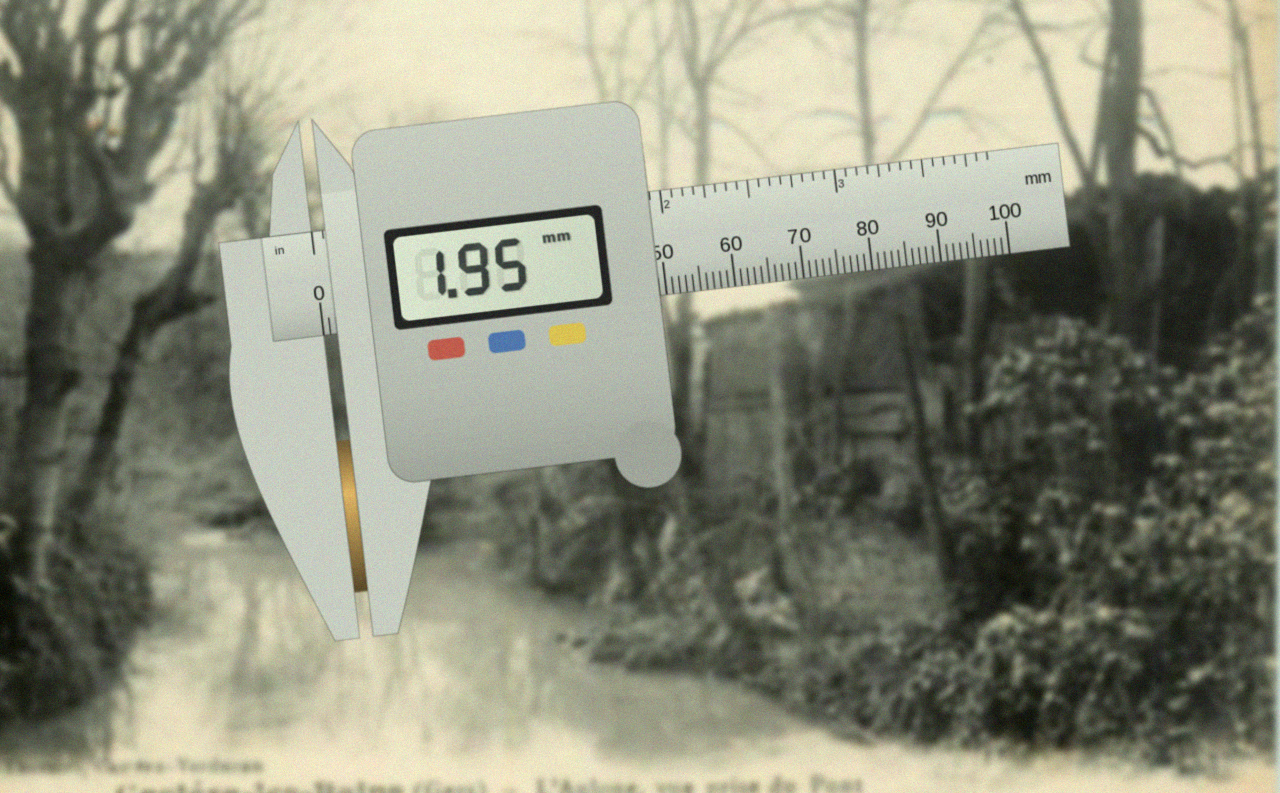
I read 1.95 (mm)
